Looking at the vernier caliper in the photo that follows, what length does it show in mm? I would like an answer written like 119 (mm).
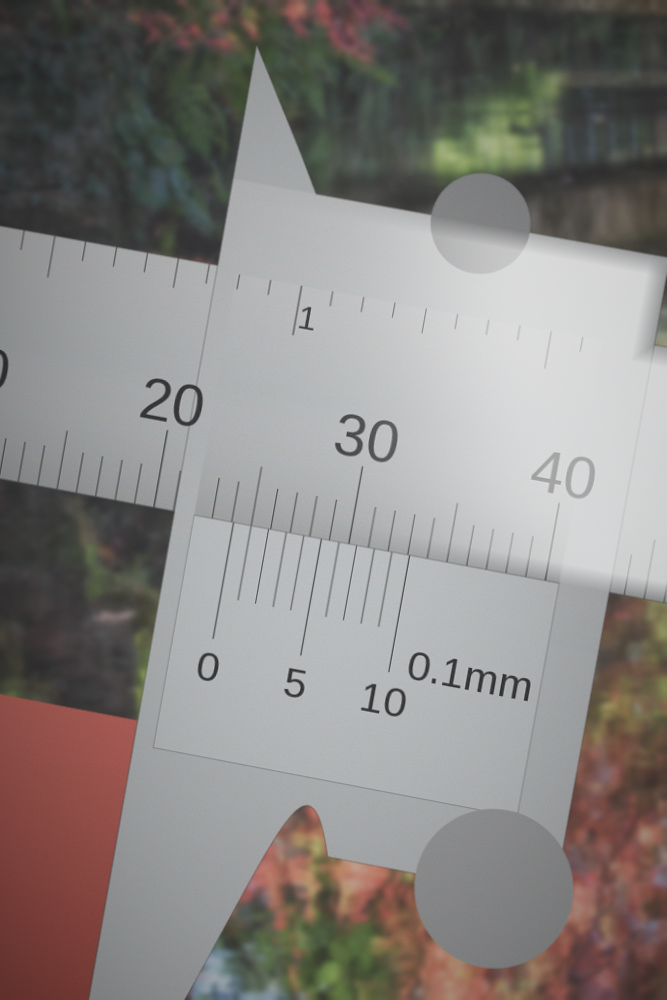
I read 24.1 (mm)
